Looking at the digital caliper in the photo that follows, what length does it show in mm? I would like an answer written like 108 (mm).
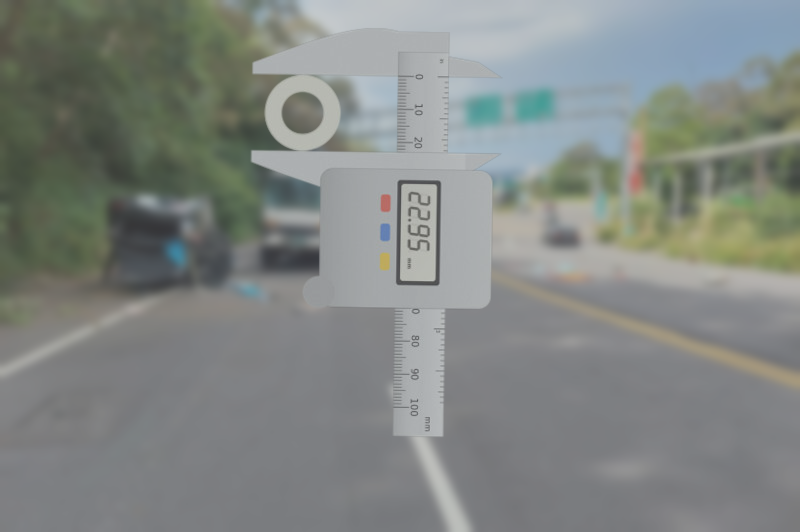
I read 22.95 (mm)
